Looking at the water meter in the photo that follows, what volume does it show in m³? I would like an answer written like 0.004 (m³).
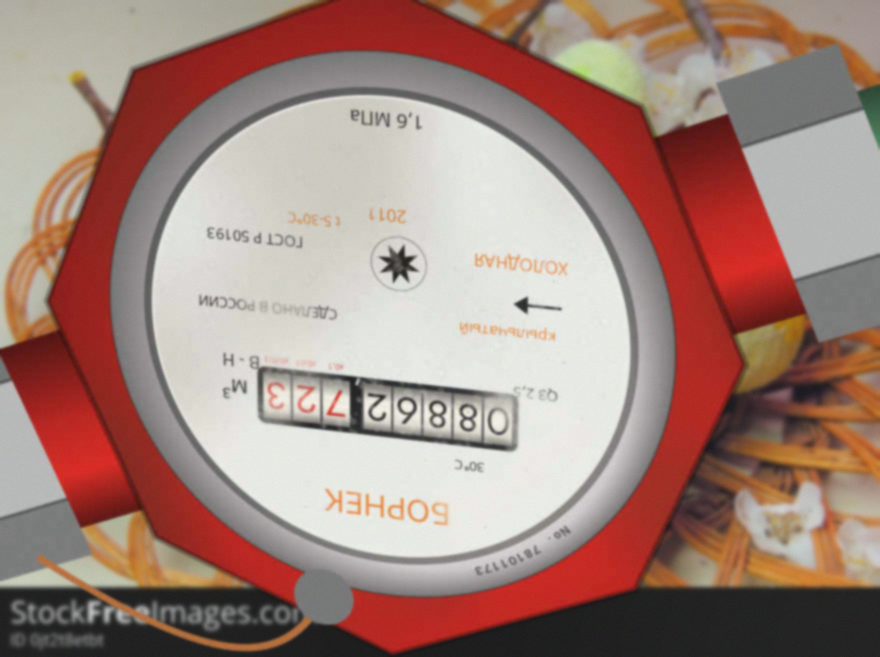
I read 8862.723 (m³)
